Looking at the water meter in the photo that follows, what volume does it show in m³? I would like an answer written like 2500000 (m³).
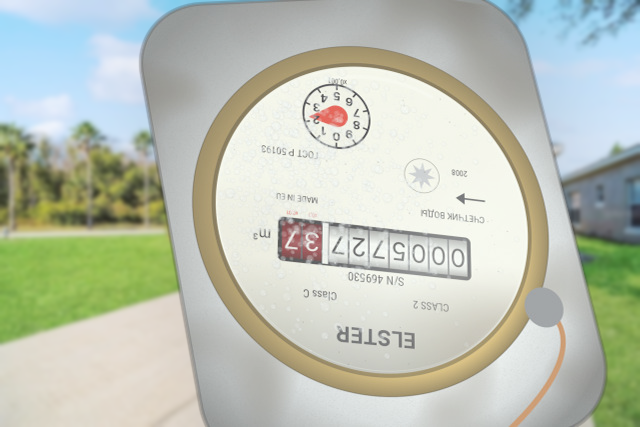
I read 5727.372 (m³)
